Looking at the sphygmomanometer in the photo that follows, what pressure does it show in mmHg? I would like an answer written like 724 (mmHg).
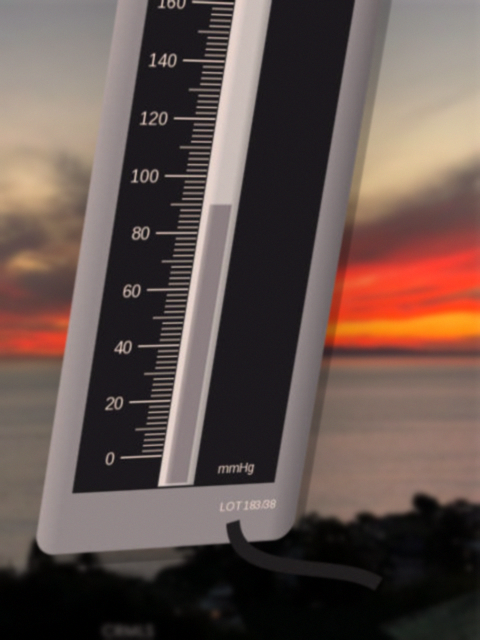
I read 90 (mmHg)
